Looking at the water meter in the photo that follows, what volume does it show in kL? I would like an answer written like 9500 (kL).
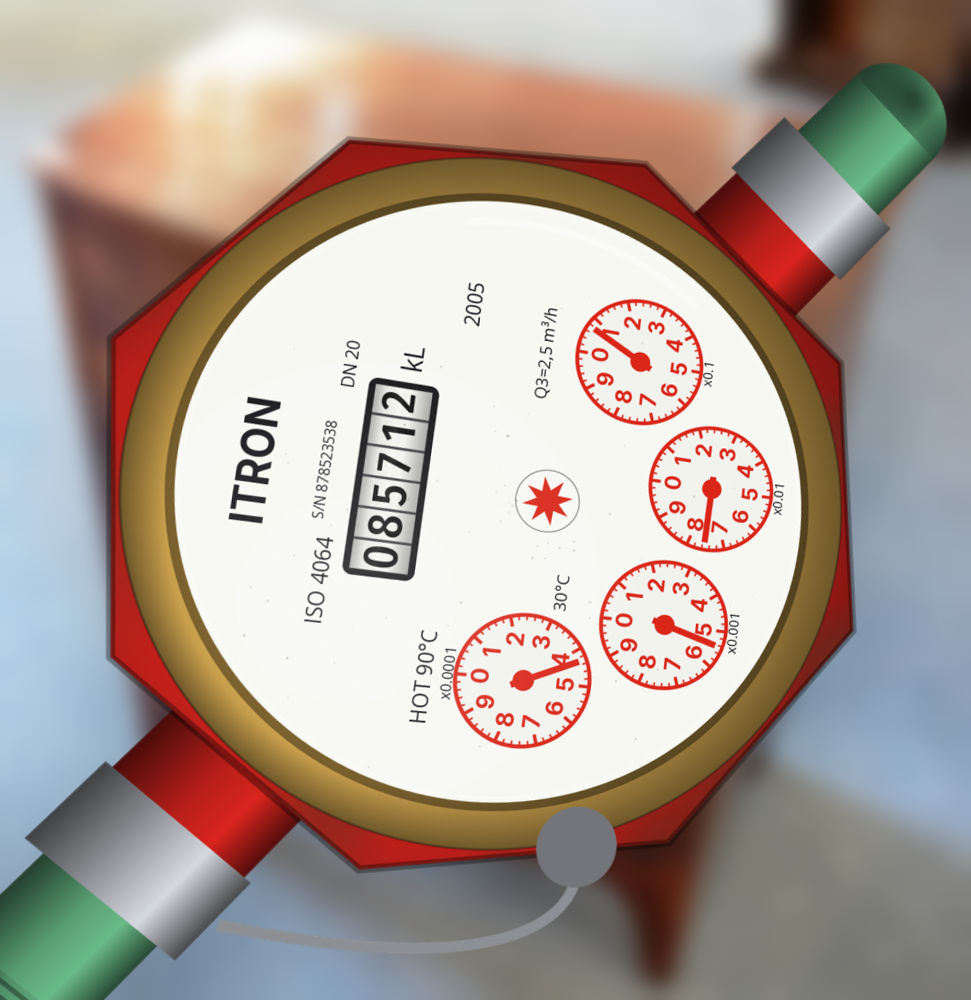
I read 85712.0754 (kL)
